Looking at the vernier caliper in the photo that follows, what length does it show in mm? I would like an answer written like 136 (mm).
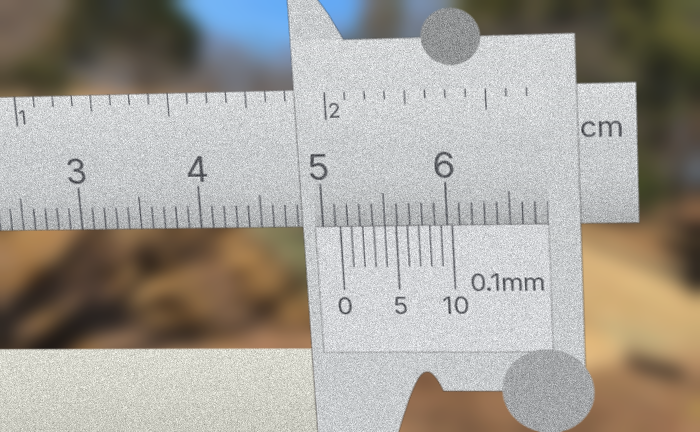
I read 51.4 (mm)
